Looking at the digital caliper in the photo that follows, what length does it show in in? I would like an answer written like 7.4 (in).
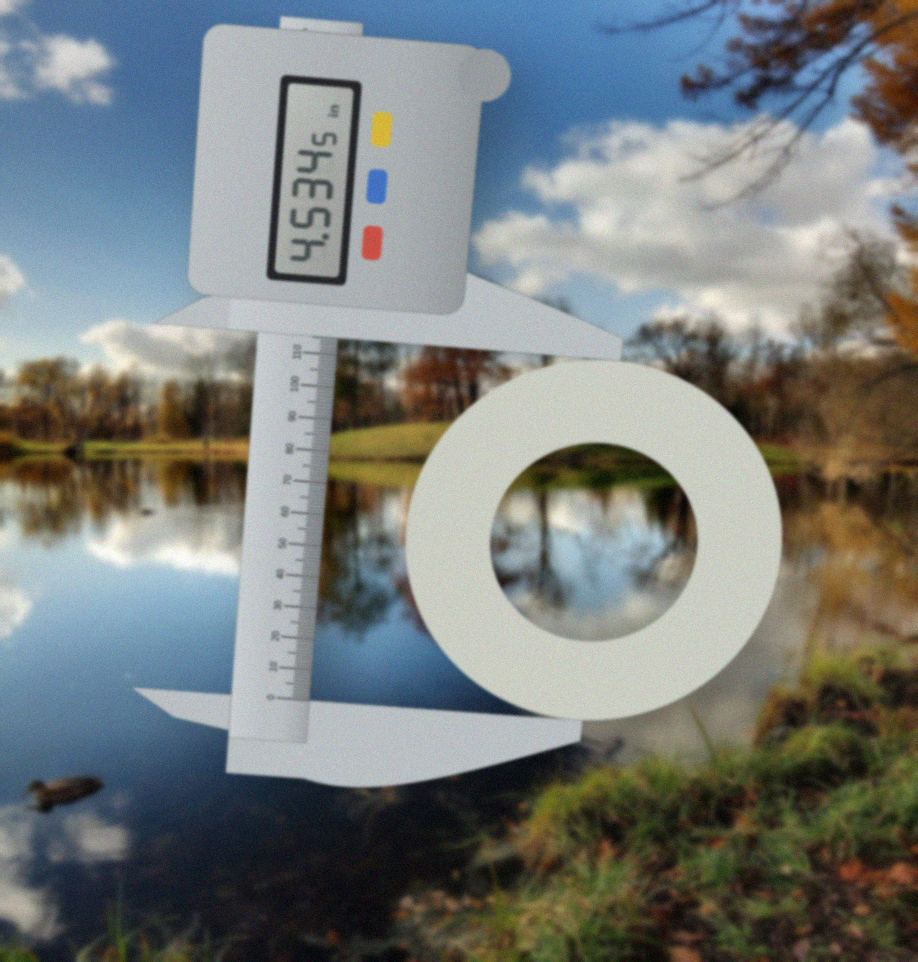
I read 4.5345 (in)
